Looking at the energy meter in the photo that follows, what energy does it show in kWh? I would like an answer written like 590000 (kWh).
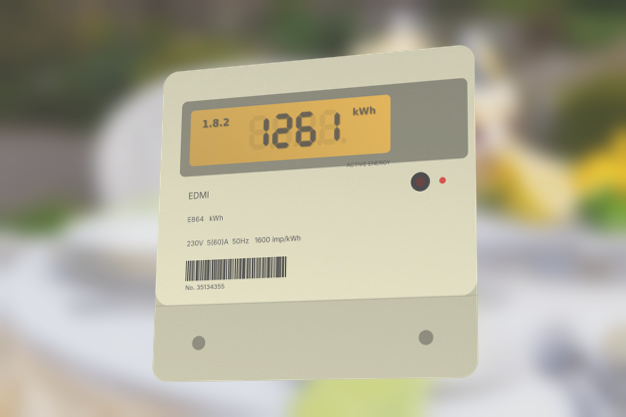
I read 1261 (kWh)
